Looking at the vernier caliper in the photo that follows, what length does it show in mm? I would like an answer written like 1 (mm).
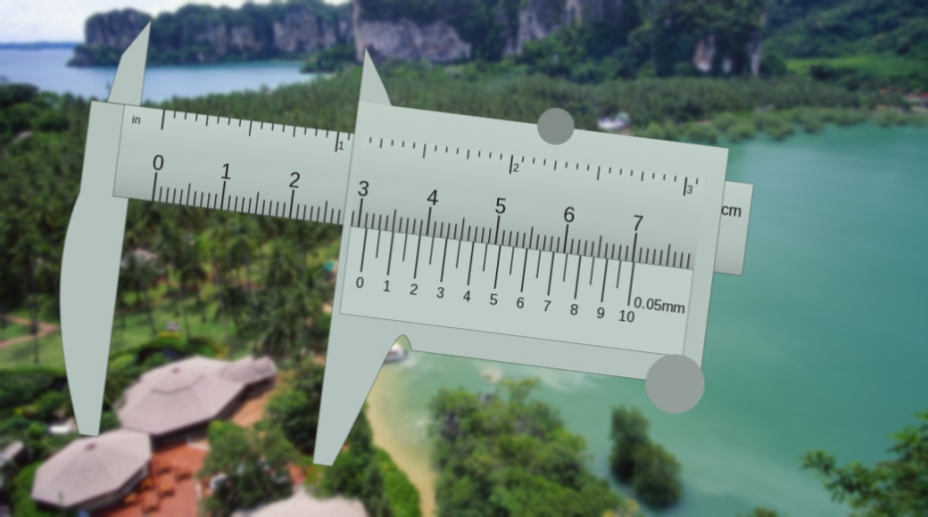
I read 31.2 (mm)
